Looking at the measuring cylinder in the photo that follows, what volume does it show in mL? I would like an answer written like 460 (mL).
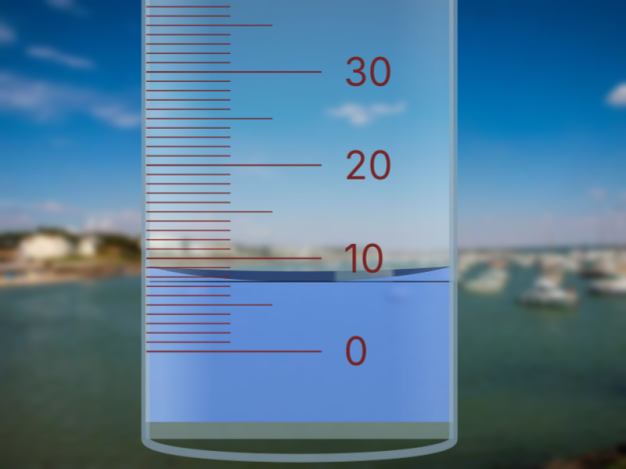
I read 7.5 (mL)
